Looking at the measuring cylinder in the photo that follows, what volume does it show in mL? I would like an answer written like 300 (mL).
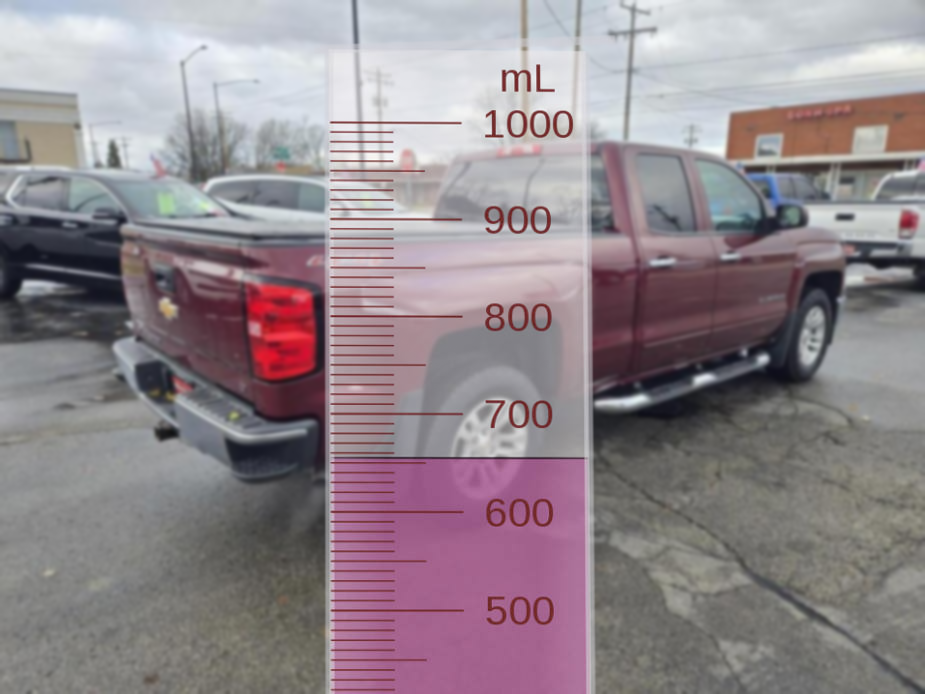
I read 655 (mL)
